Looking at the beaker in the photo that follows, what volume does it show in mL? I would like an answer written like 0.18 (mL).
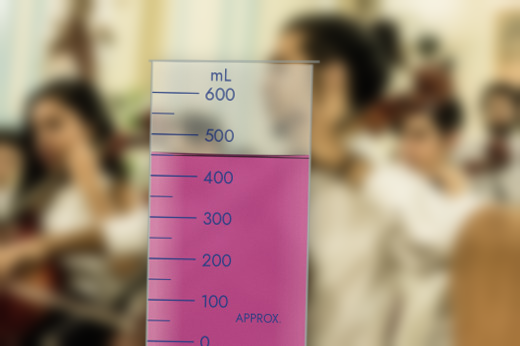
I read 450 (mL)
